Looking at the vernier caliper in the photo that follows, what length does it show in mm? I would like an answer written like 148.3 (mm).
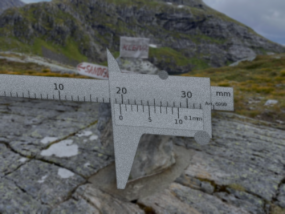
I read 19.6 (mm)
